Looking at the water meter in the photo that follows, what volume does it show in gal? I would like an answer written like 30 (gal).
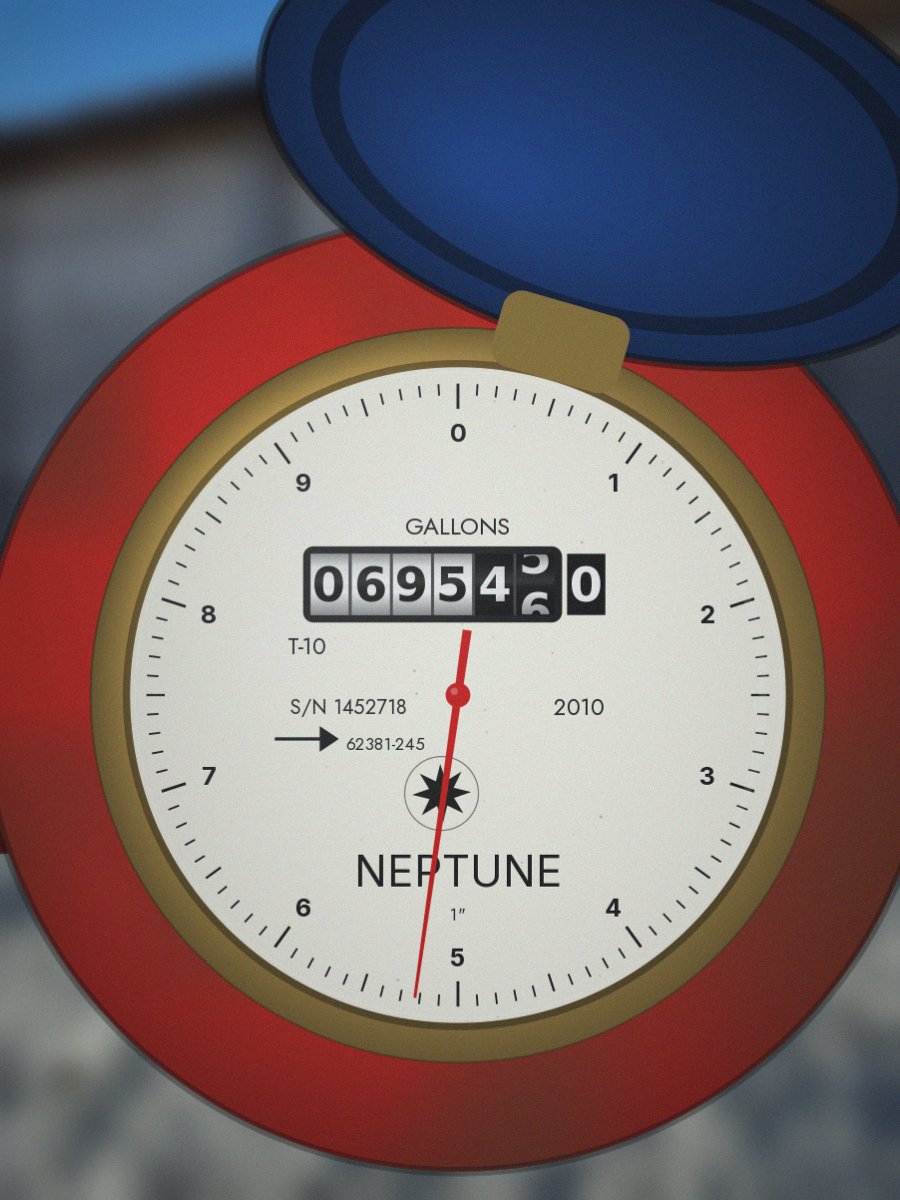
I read 695455.2 (gal)
